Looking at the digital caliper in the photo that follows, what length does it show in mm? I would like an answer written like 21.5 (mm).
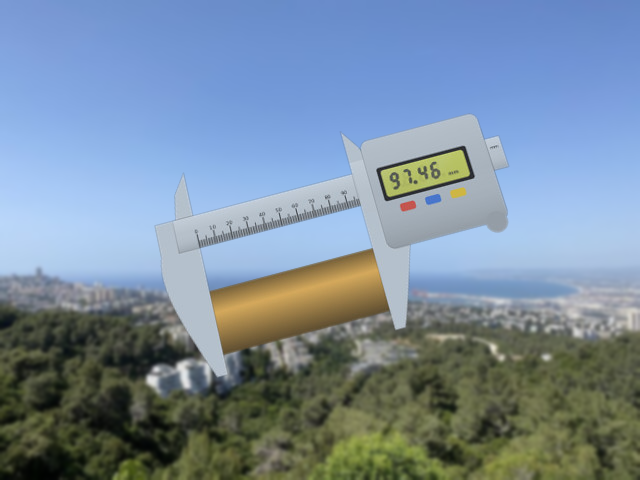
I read 97.46 (mm)
